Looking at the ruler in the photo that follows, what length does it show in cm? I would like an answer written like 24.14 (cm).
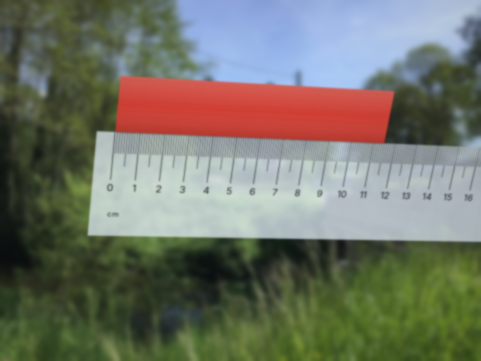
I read 11.5 (cm)
